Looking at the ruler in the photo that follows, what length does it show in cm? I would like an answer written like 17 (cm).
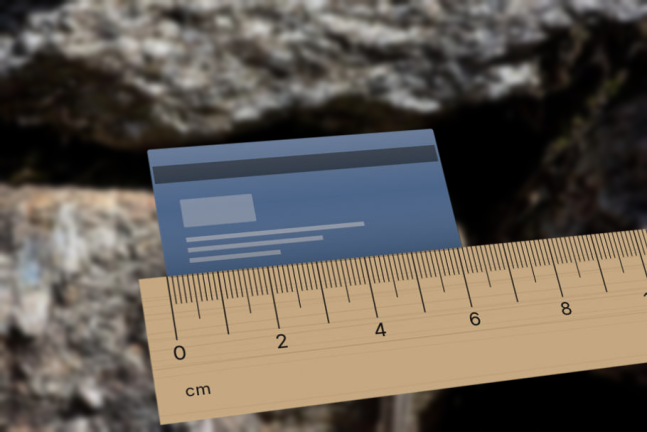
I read 6.1 (cm)
